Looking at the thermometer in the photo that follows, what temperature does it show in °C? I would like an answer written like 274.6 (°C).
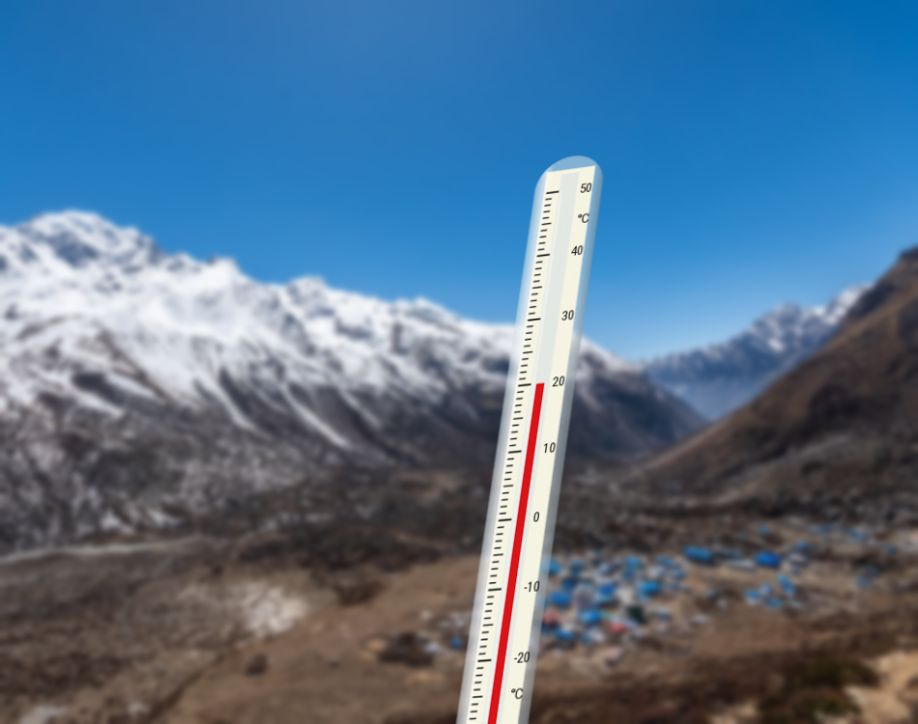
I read 20 (°C)
